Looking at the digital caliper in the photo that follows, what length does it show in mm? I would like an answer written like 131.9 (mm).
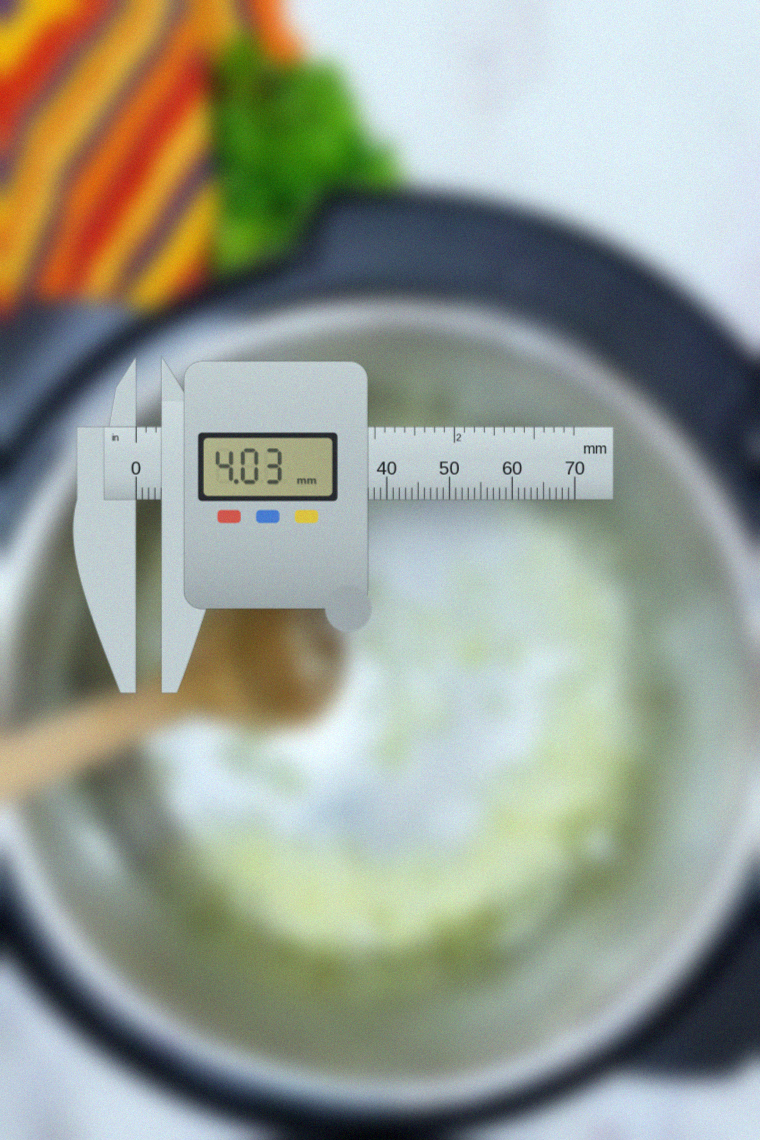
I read 4.03 (mm)
